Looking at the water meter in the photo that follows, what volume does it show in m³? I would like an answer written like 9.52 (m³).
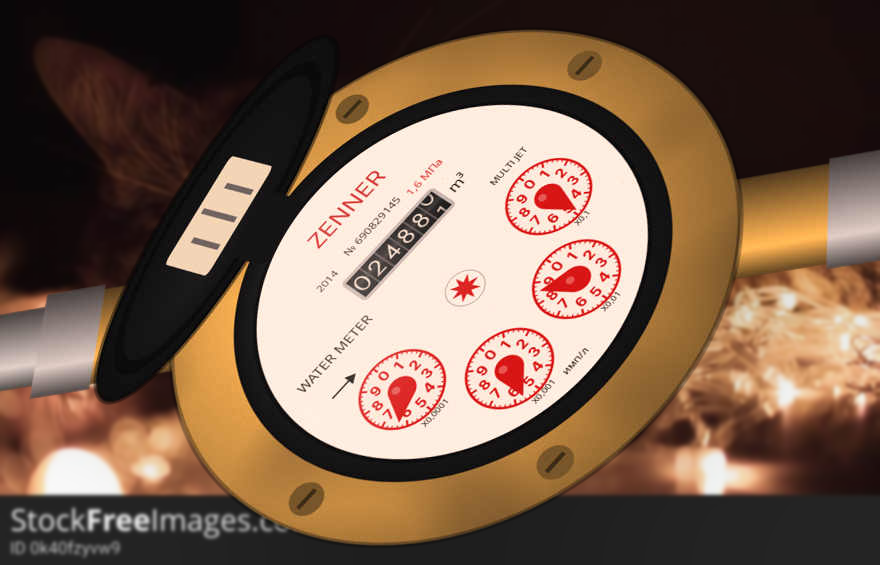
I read 24880.4856 (m³)
